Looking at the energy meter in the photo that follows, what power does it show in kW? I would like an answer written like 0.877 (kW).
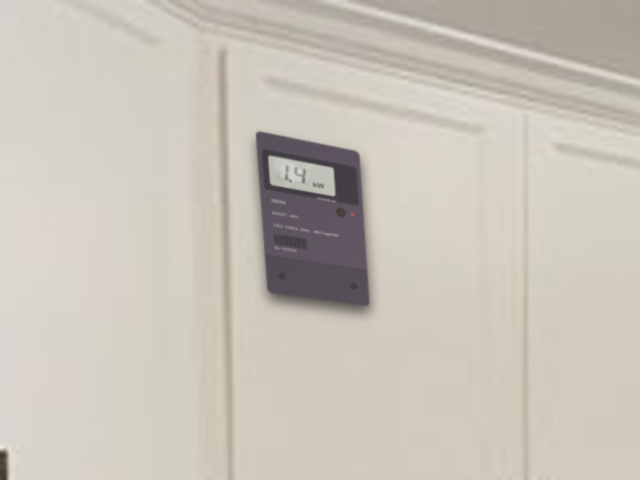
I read 1.4 (kW)
